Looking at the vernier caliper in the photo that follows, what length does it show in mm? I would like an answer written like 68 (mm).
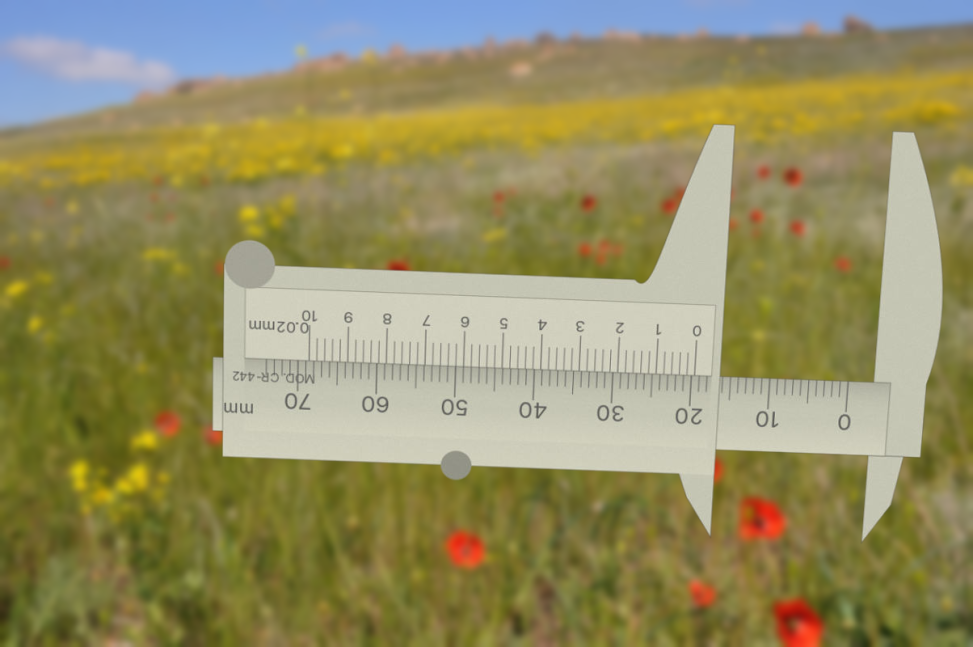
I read 19.6 (mm)
